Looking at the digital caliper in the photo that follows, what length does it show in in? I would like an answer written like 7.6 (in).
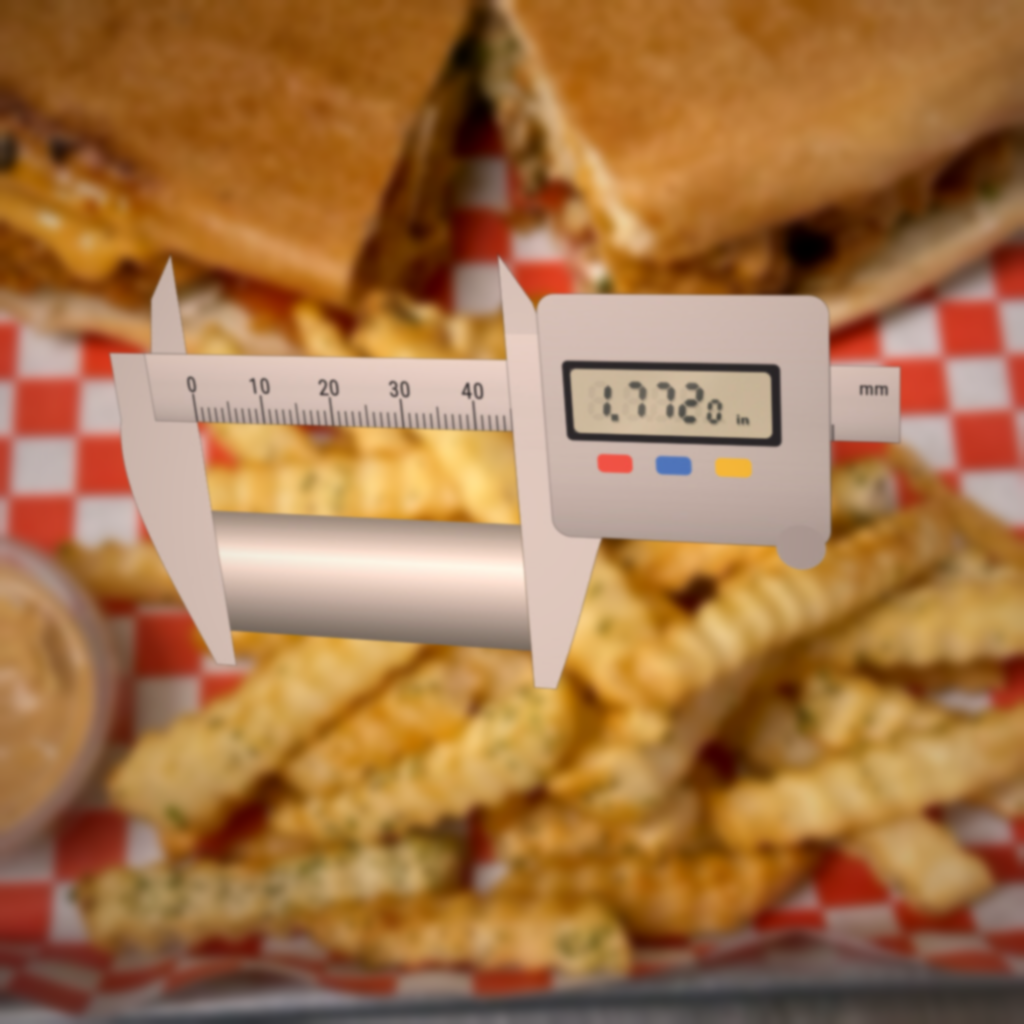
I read 1.7720 (in)
